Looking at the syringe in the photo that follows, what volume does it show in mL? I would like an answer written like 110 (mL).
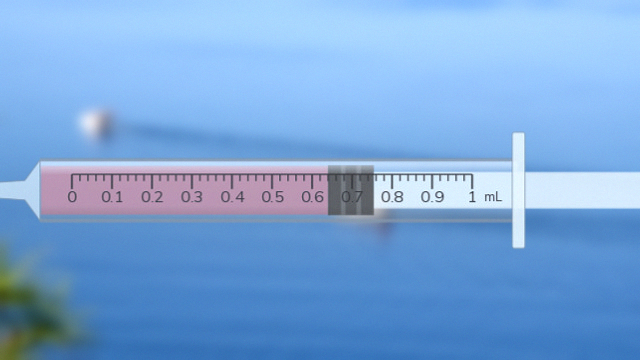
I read 0.64 (mL)
